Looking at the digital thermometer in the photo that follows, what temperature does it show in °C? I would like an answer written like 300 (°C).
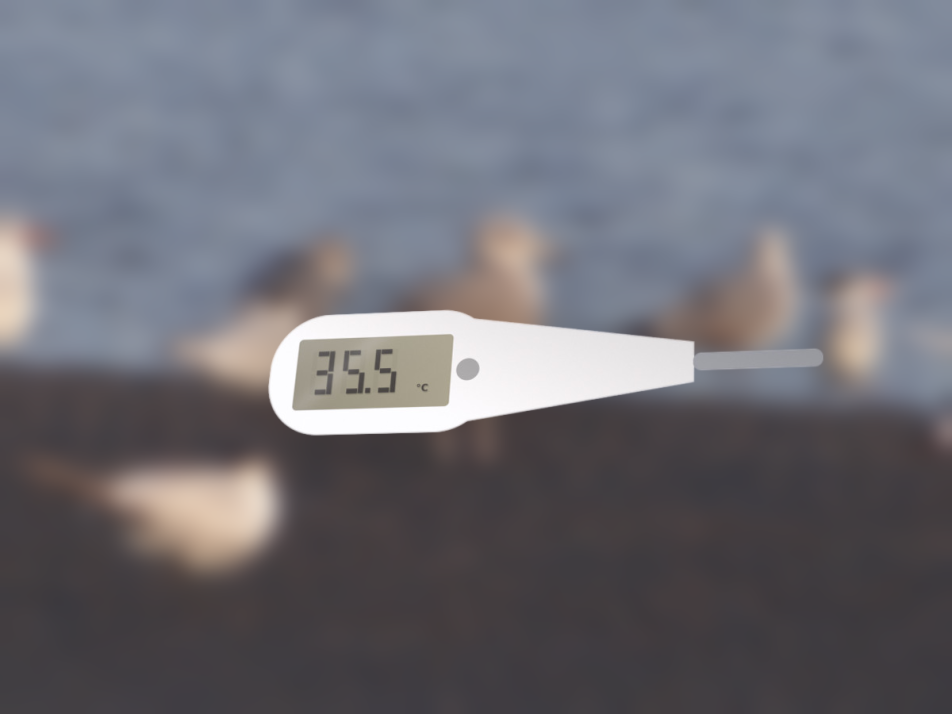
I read 35.5 (°C)
